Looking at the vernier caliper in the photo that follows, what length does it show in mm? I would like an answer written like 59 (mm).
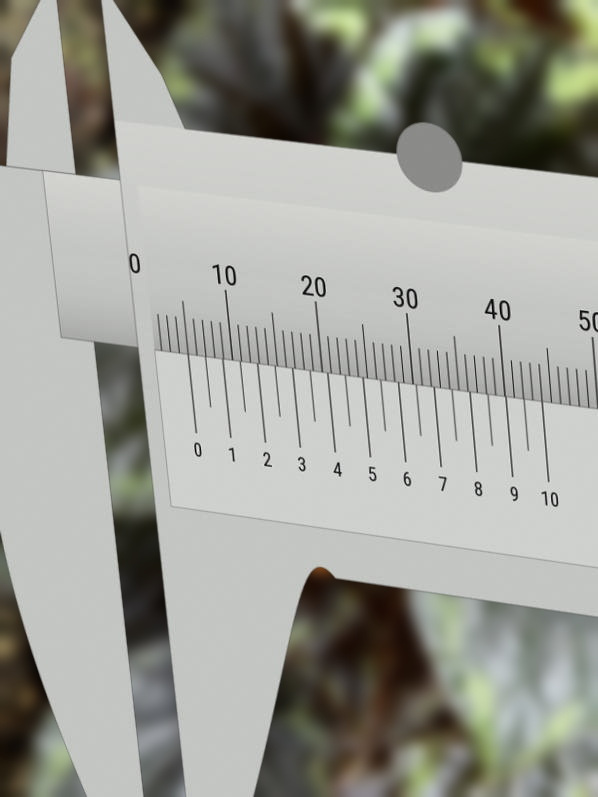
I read 5.0 (mm)
